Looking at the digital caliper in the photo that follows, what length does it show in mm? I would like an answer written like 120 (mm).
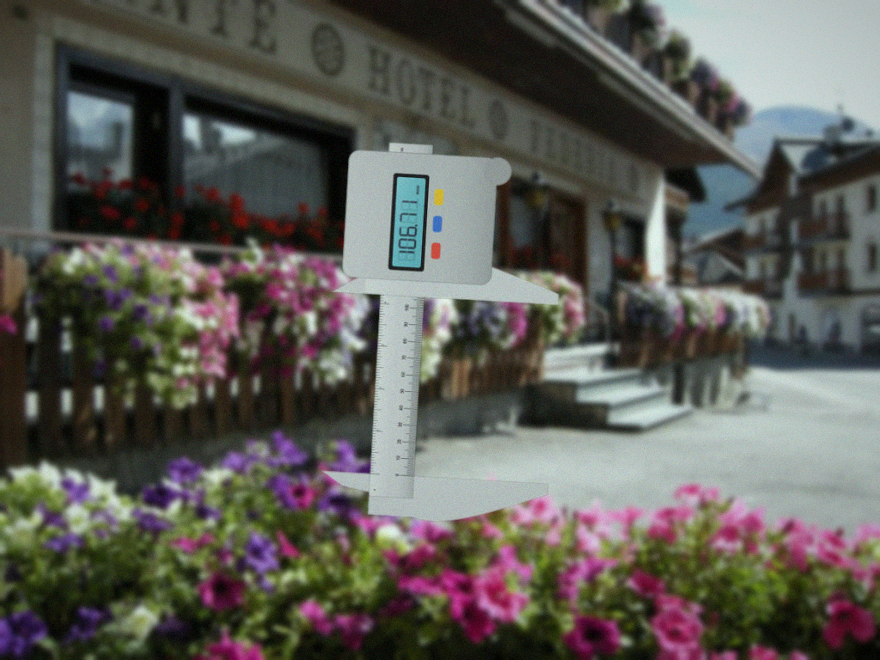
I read 106.71 (mm)
